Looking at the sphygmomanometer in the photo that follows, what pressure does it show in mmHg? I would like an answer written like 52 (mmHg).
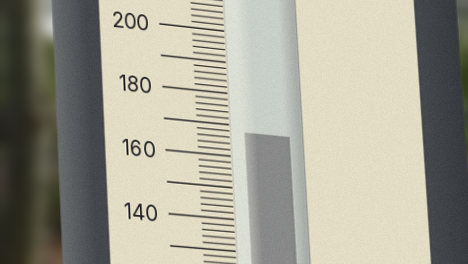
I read 168 (mmHg)
